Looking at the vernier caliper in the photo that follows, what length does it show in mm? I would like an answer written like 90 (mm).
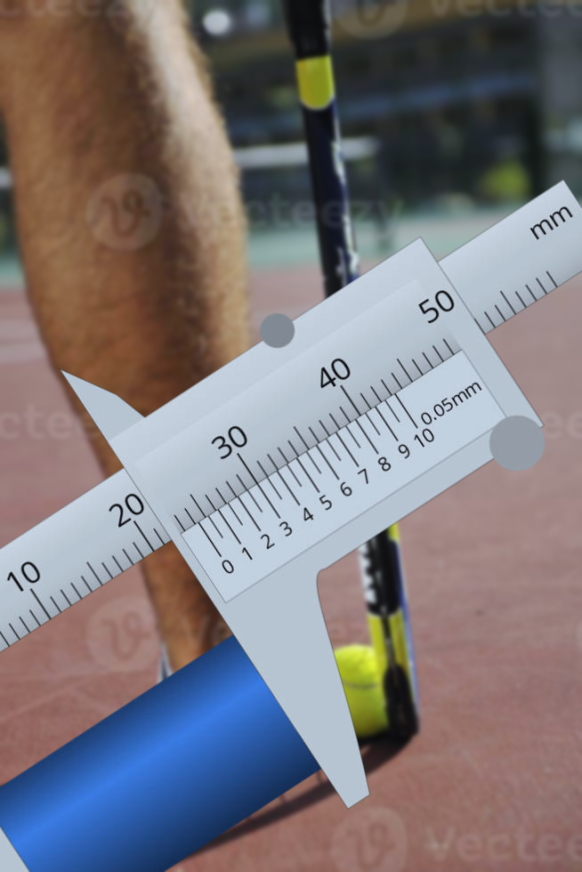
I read 24.3 (mm)
